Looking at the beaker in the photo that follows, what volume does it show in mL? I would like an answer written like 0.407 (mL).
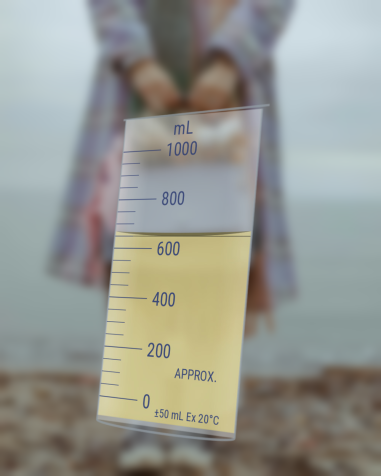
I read 650 (mL)
